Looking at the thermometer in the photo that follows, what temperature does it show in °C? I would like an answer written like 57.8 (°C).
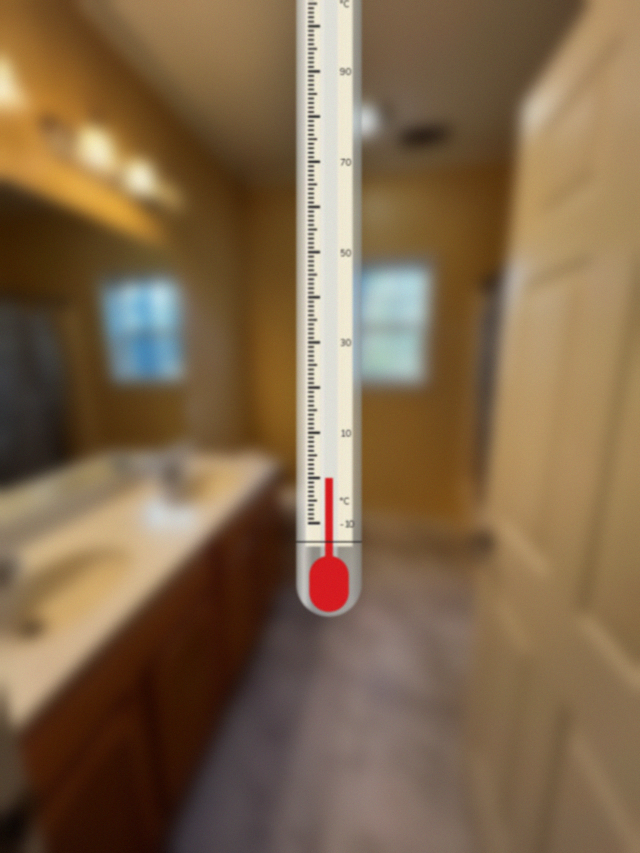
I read 0 (°C)
